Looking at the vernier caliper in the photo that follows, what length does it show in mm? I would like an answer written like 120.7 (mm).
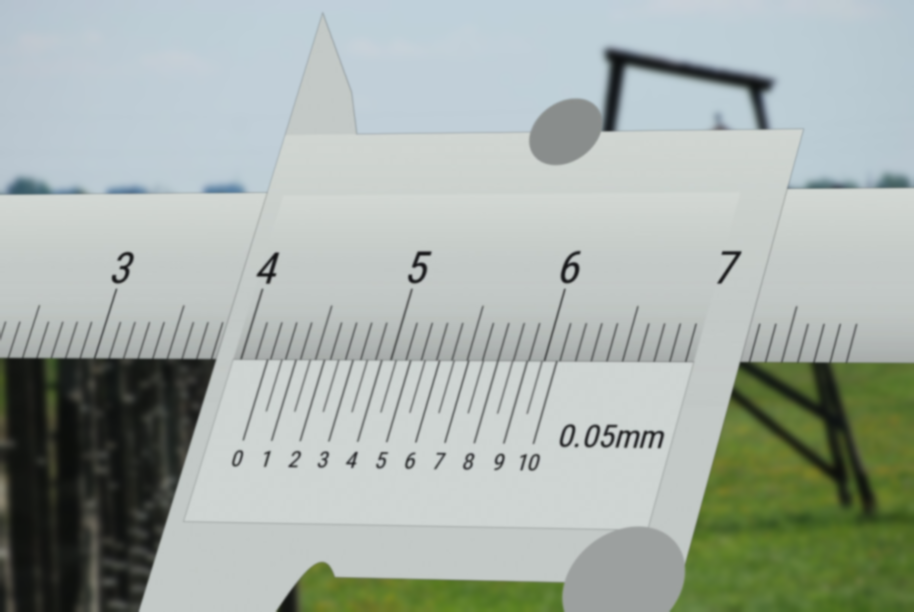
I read 41.8 (mm)
